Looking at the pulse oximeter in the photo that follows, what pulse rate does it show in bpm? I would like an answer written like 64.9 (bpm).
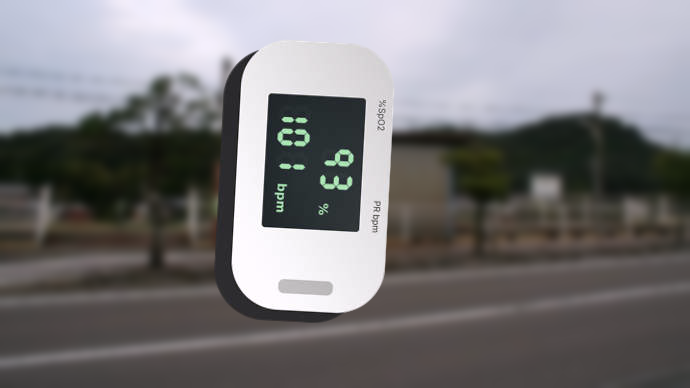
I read 101 (bpm)
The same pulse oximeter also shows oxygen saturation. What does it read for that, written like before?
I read 93 (%)
